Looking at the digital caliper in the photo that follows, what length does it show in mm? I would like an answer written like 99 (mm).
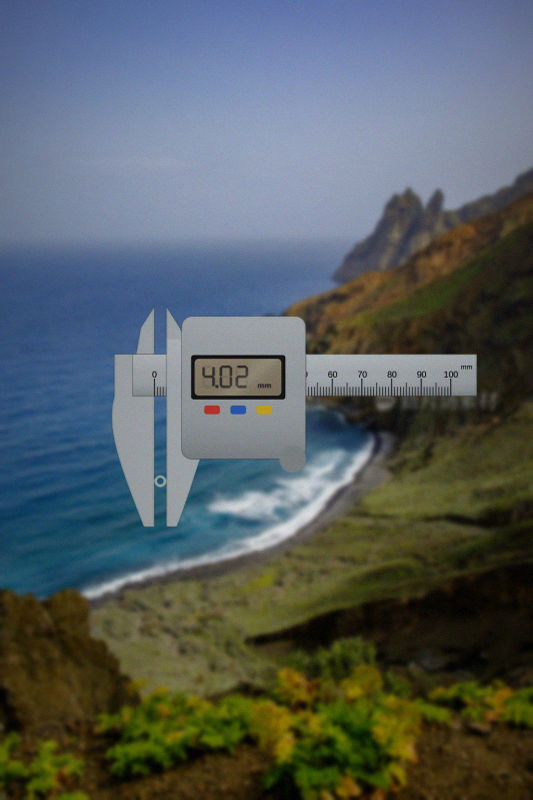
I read 4.02 (mm)
